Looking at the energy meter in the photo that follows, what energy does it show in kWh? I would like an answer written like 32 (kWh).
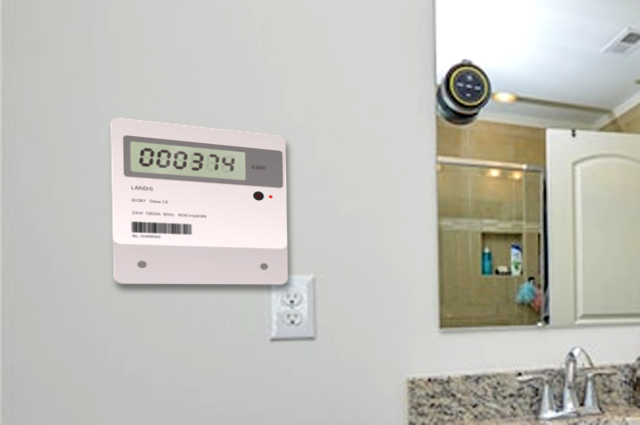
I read 374 (kWh)
